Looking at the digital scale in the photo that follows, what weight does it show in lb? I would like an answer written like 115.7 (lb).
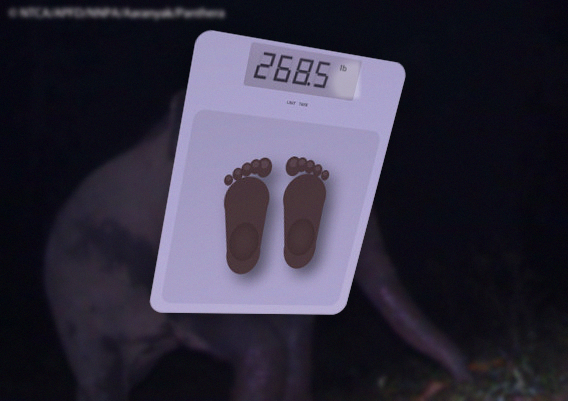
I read 268.5 (lb)
